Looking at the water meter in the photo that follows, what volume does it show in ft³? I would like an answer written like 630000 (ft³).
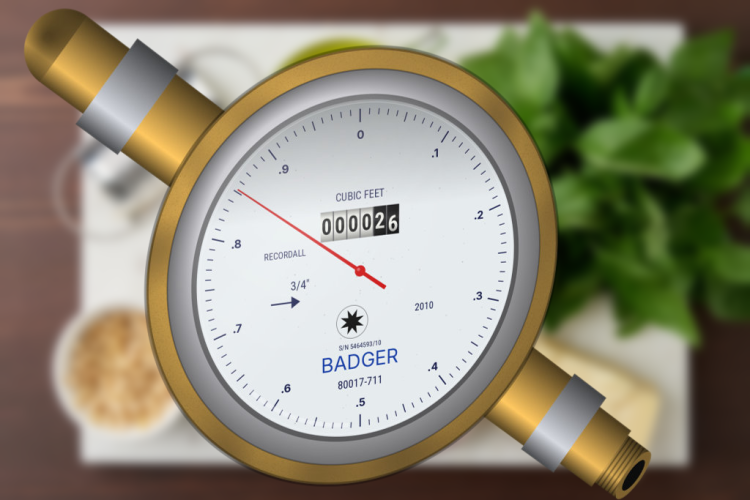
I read 25.85 (ft³)
